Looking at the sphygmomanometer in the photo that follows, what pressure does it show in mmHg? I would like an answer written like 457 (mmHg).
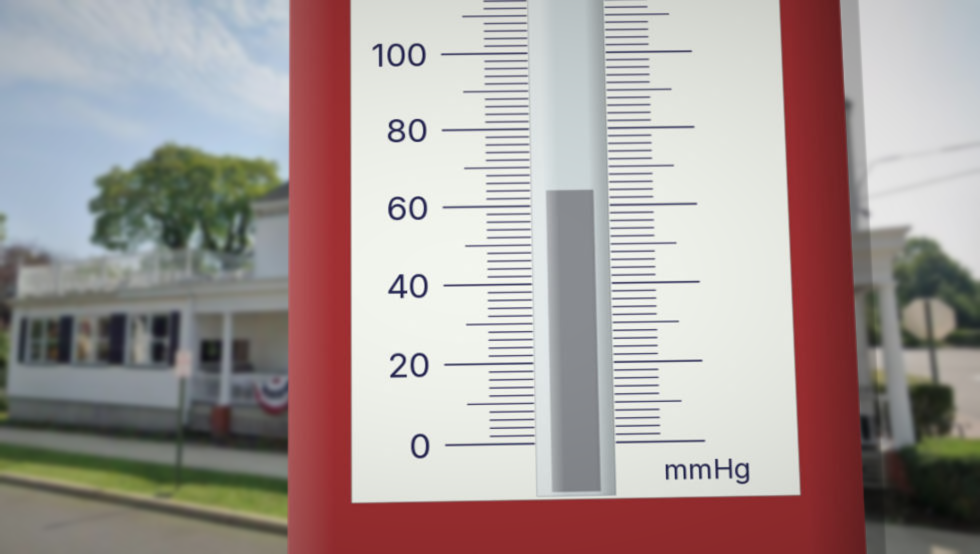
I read 64 (mmHg)
